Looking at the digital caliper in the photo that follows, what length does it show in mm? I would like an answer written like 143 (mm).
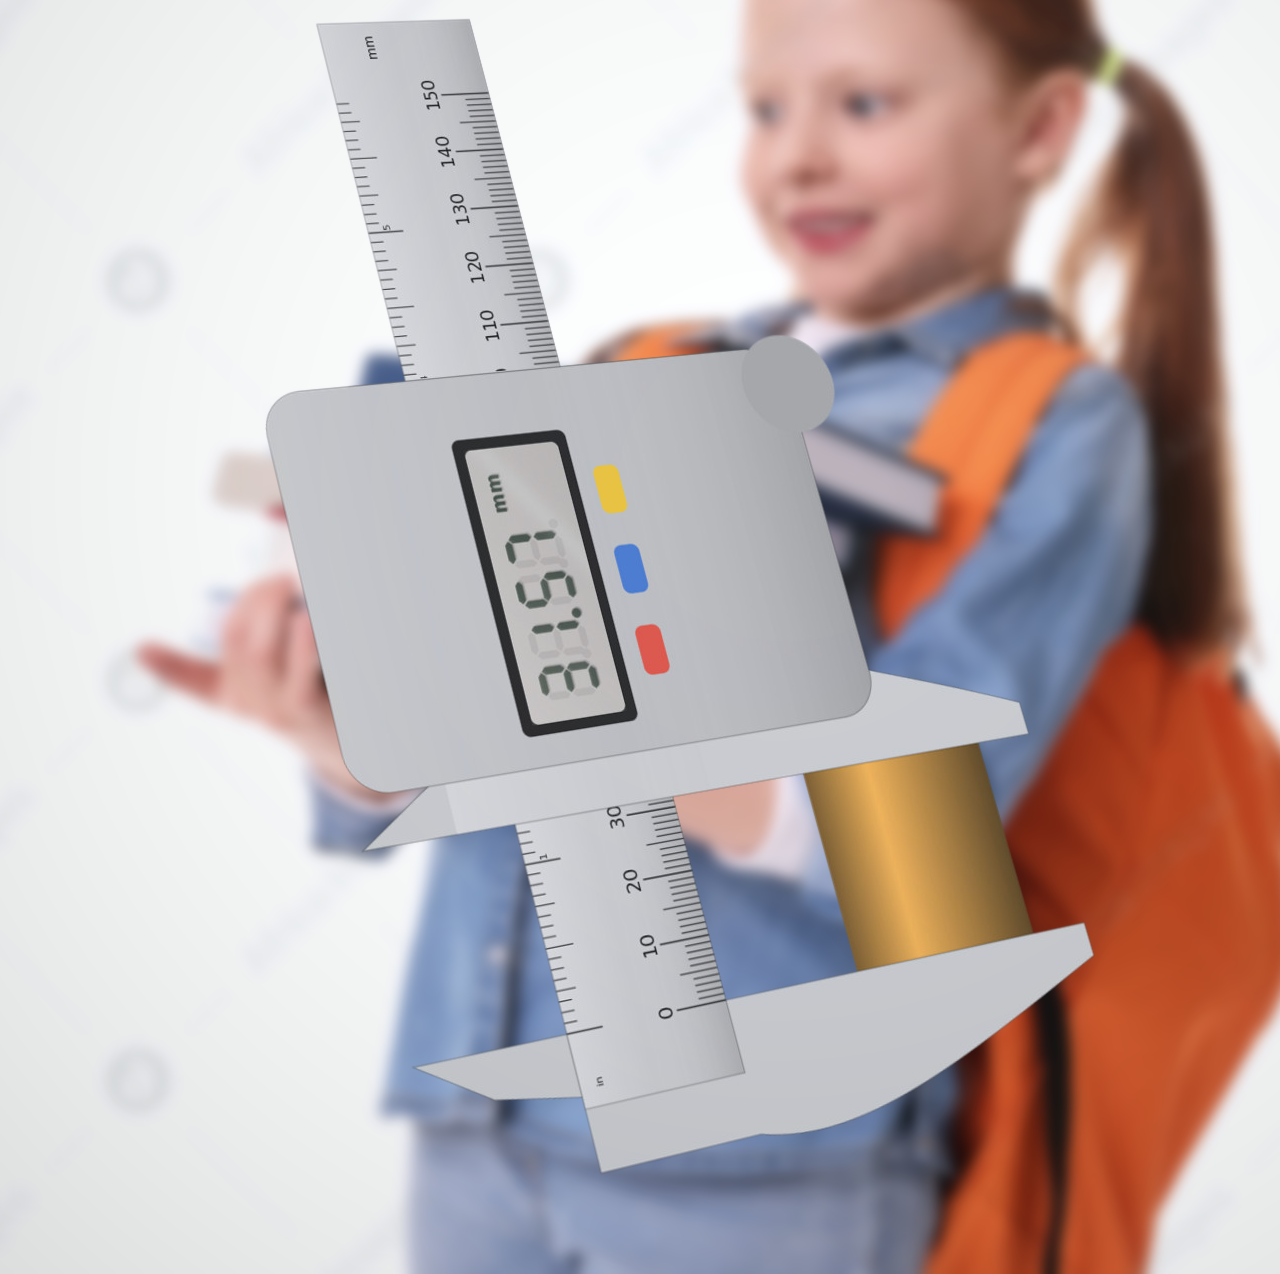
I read 31.57 (mm)
